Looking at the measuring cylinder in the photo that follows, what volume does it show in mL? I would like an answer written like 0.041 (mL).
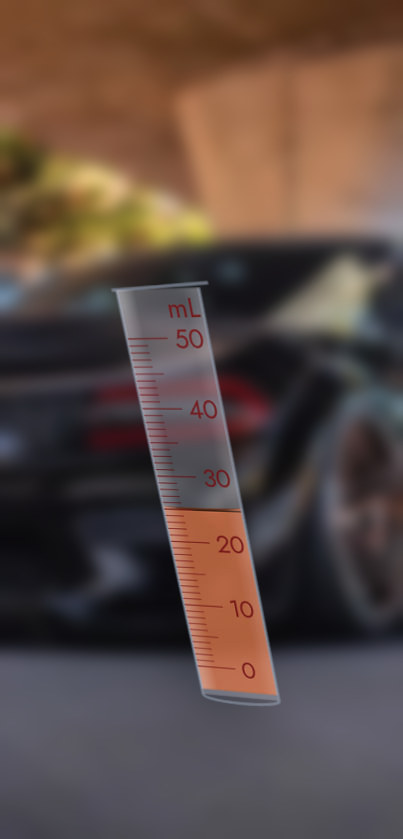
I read 25 (mL)
